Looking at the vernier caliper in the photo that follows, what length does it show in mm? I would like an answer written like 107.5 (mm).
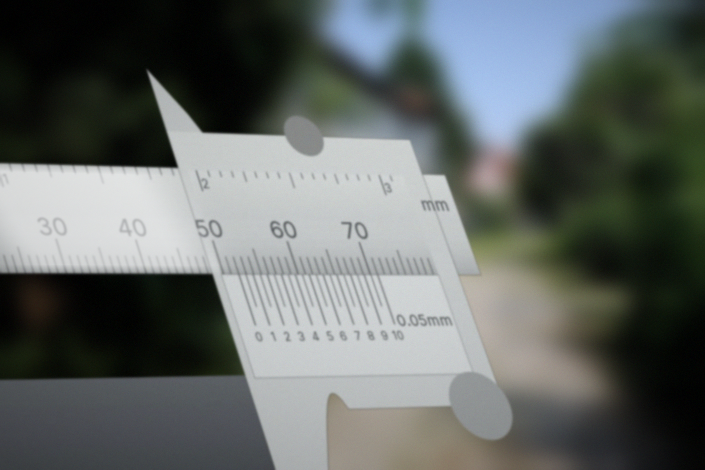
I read 52.0 (mm)
